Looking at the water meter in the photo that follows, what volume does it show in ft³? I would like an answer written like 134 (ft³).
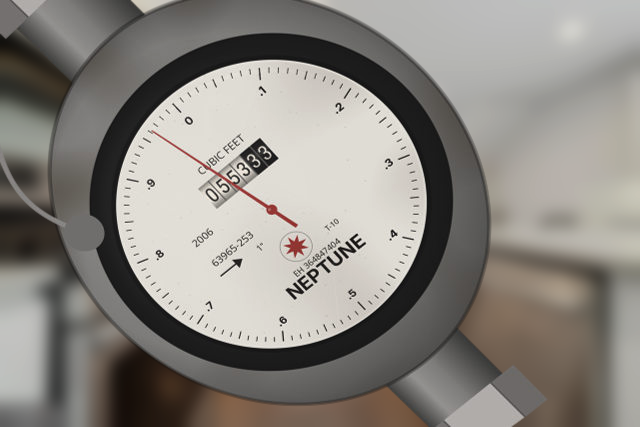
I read 55332.96 (ft³)
